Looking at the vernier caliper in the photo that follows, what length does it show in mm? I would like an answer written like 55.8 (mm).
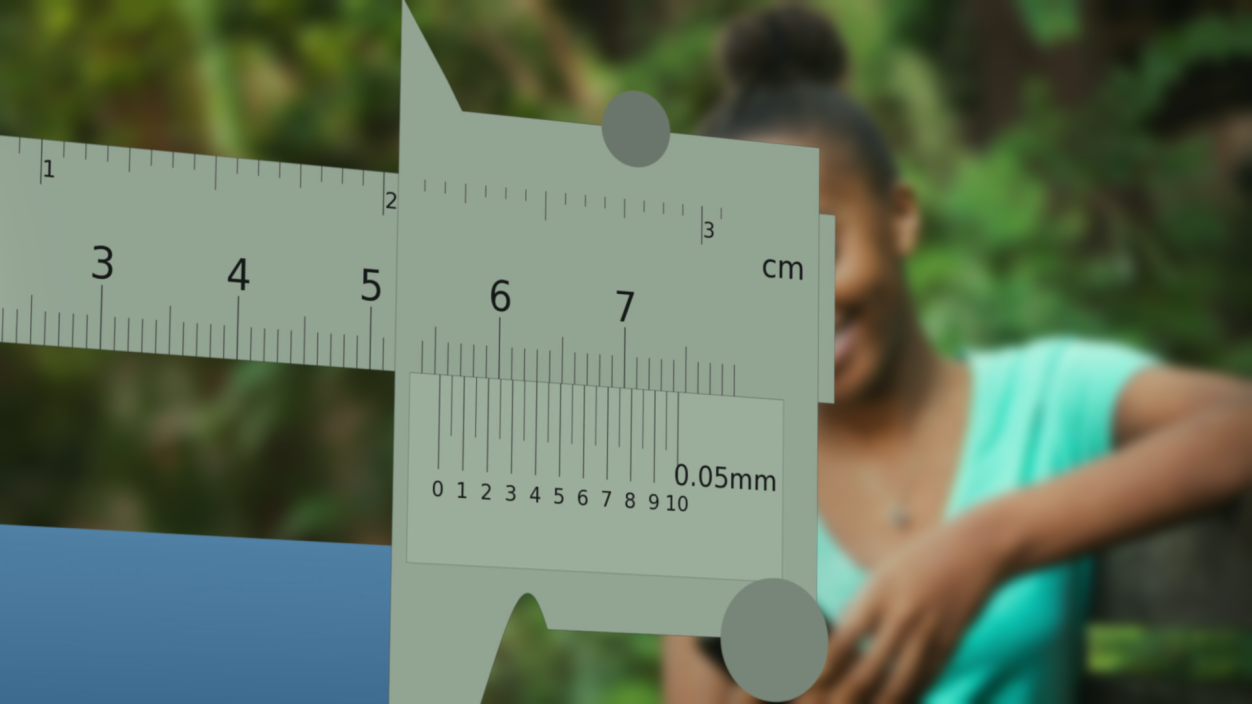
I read 55.4 (mm)
